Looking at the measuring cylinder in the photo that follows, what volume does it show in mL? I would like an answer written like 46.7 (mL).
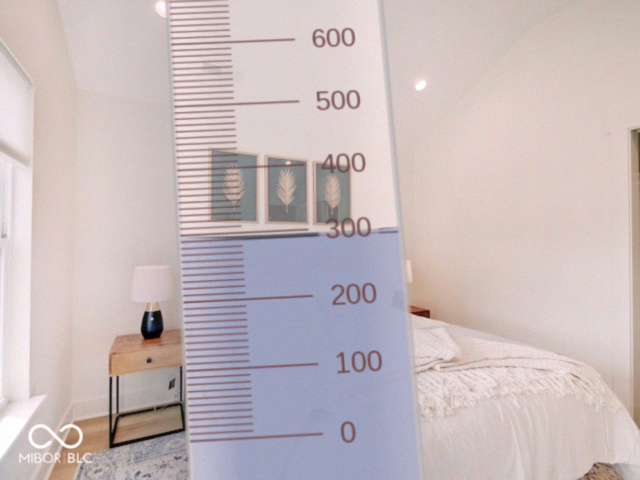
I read 290 (mL)
